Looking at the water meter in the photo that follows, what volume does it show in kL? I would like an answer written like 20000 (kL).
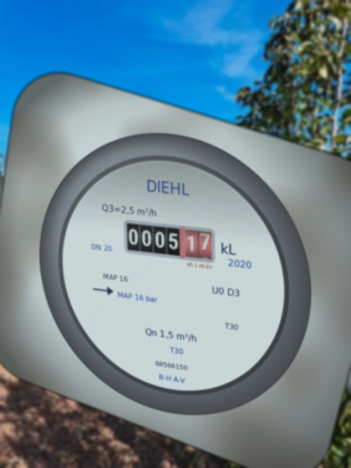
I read 5.17 (kL)
